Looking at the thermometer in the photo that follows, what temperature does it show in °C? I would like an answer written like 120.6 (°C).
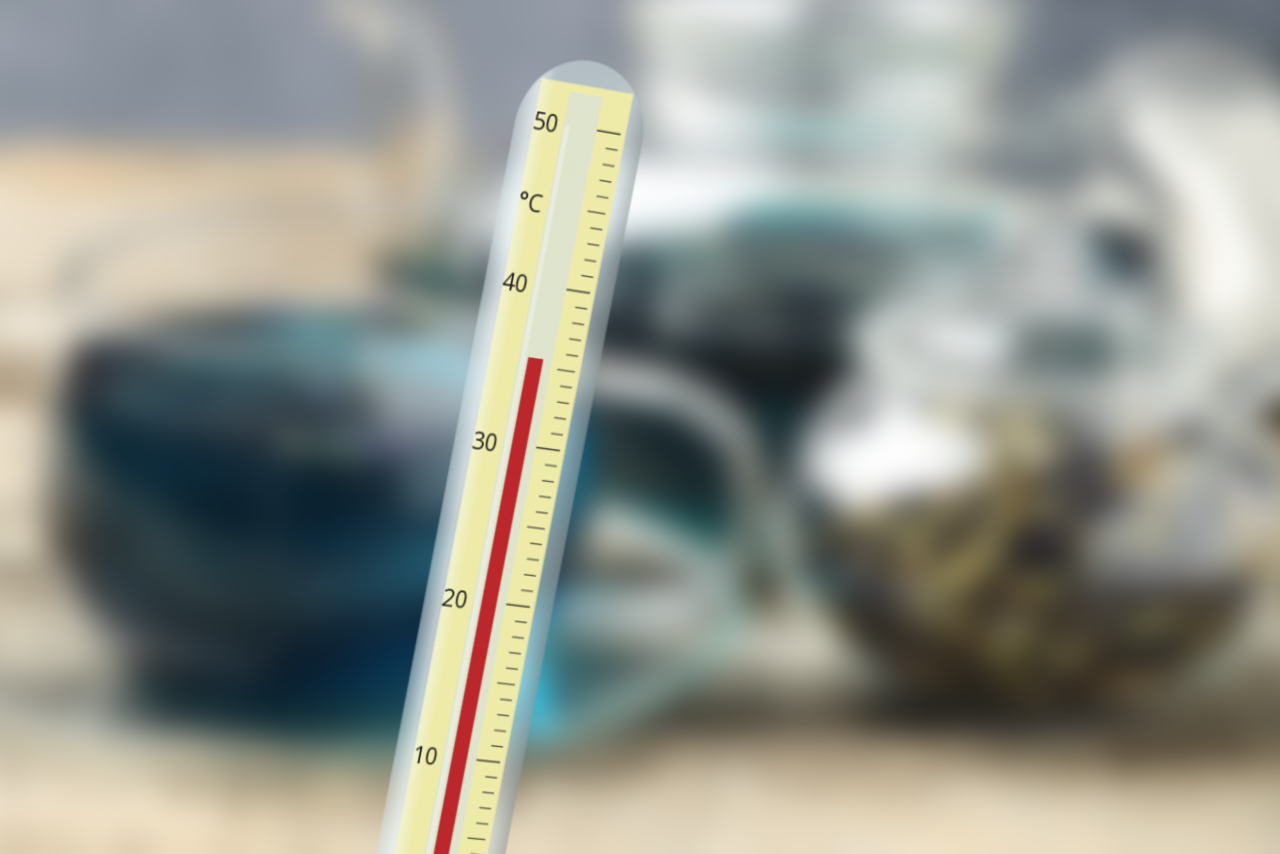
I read 35.5 (°C)
